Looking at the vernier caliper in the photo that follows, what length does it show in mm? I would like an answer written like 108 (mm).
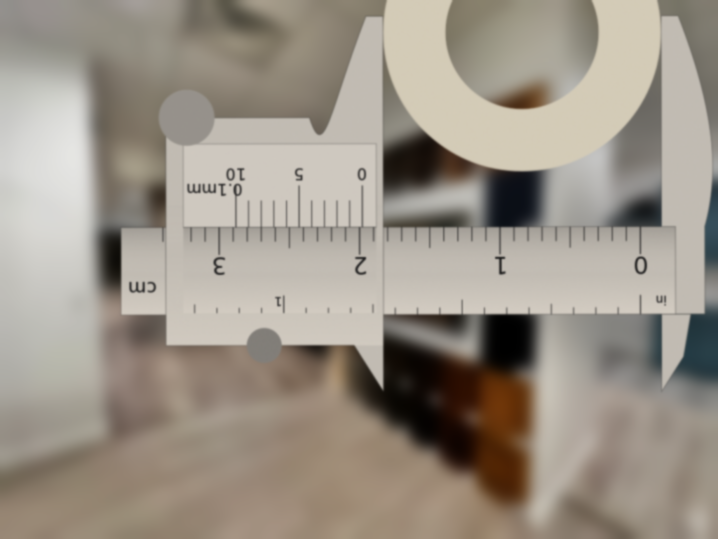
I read 19.8 (mm)
